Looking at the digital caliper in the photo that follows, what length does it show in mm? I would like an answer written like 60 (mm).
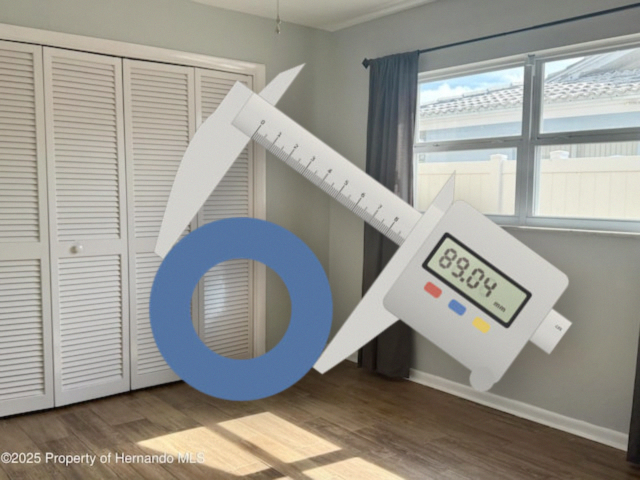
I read 89.04 (mm)
